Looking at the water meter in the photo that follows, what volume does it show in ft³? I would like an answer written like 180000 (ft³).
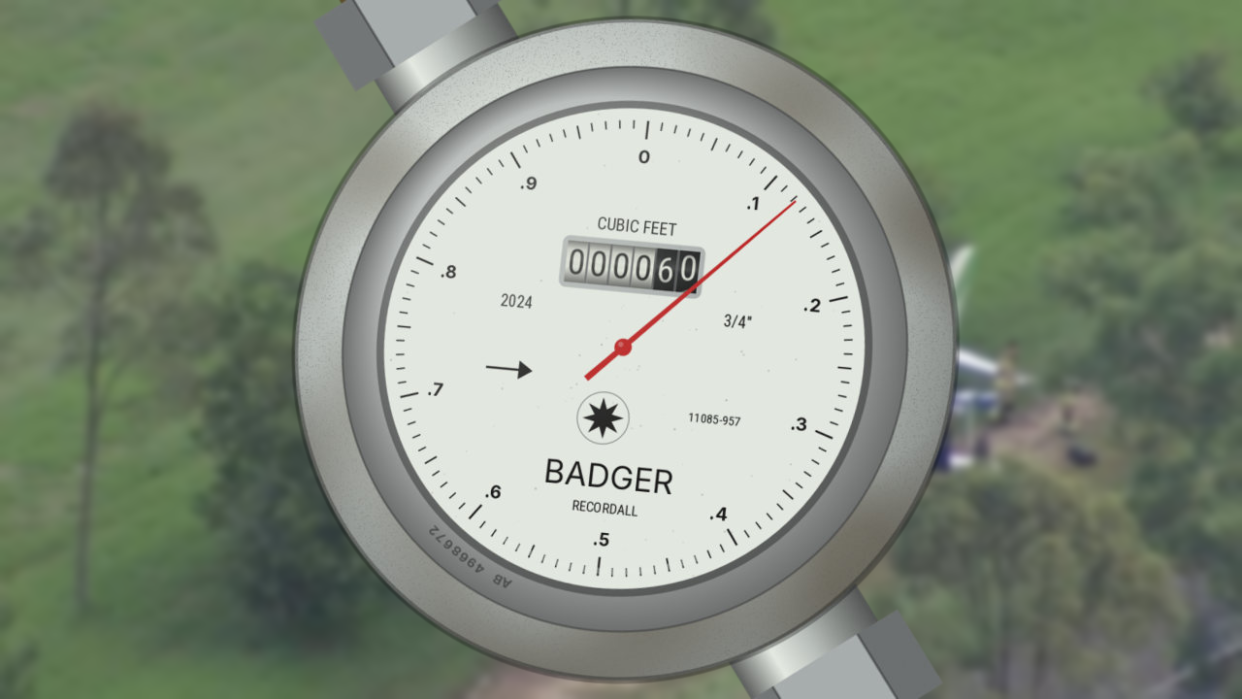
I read 60.12 (ft³)
